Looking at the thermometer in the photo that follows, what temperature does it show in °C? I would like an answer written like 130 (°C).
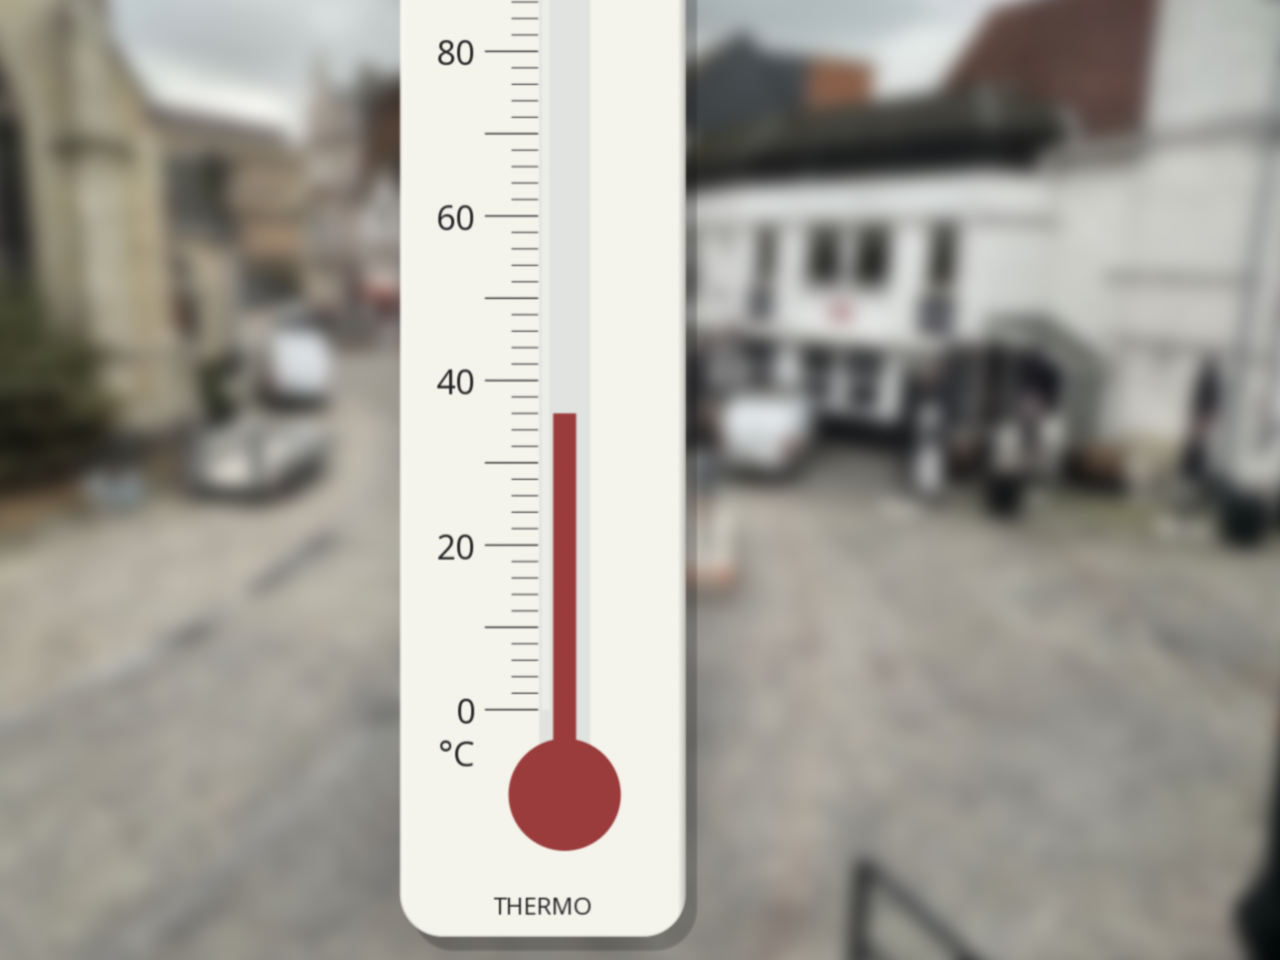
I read 36 (°C)
